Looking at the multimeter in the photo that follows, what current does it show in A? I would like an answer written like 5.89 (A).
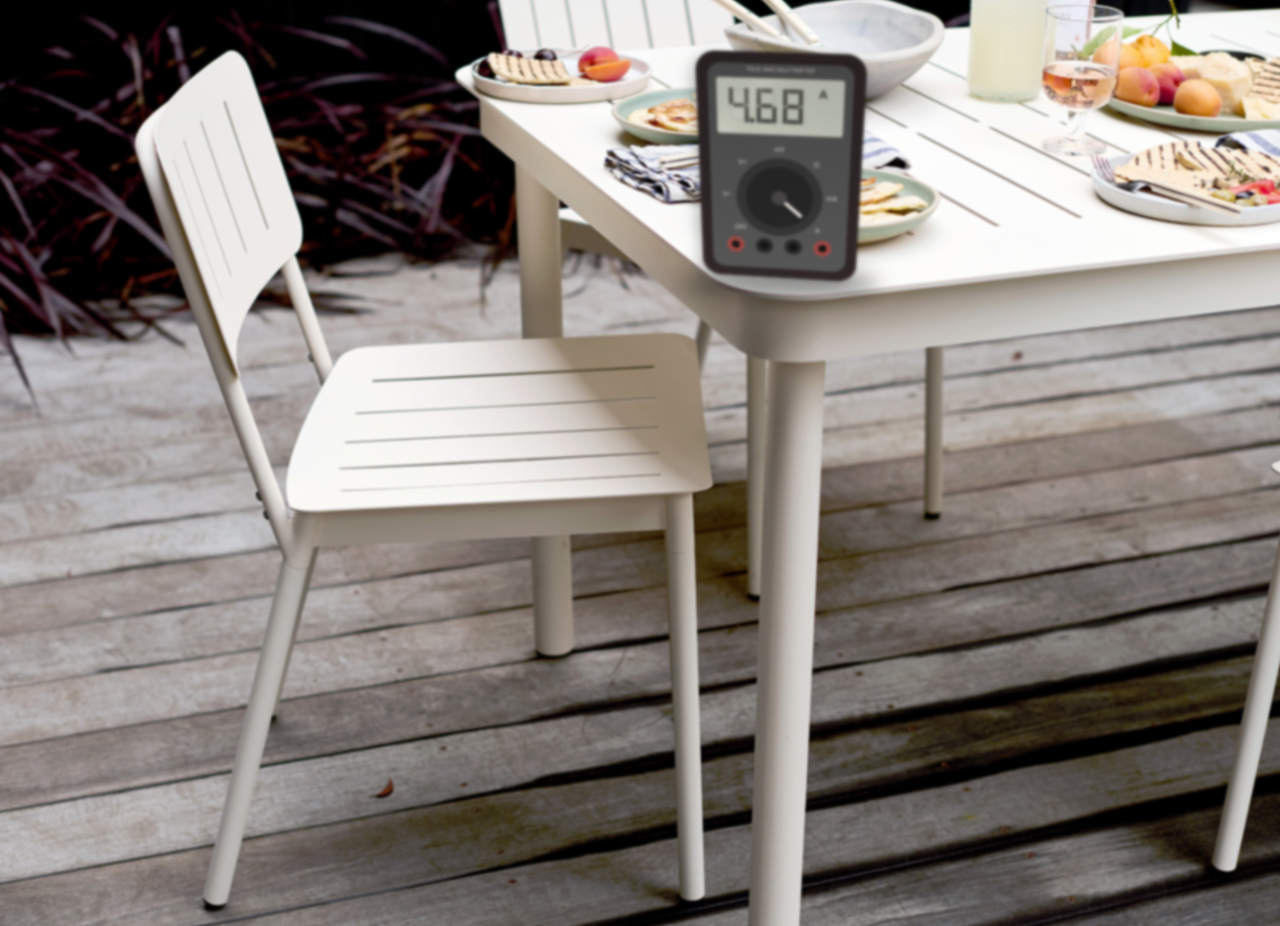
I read 4.68 (A)
